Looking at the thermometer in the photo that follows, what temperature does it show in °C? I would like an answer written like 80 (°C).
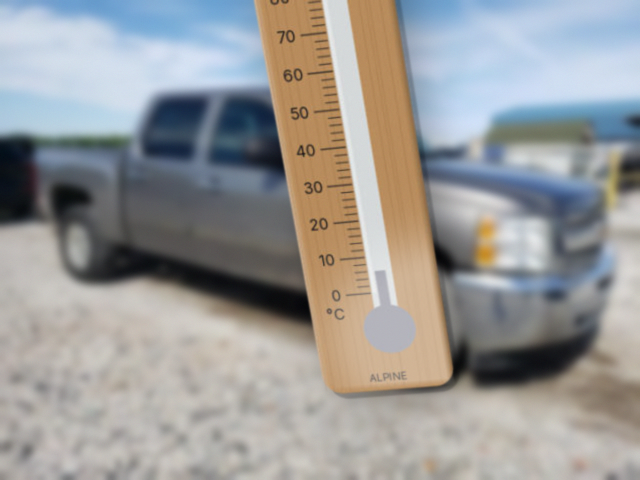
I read 6 (°C)
